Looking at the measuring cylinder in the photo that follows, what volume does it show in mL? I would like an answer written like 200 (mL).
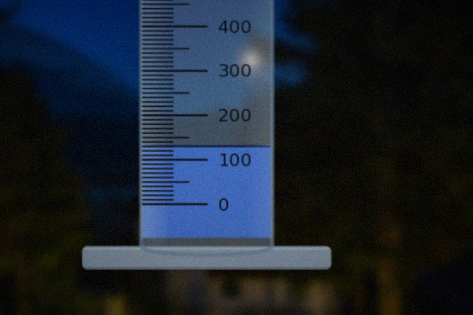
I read 130 (mL)
